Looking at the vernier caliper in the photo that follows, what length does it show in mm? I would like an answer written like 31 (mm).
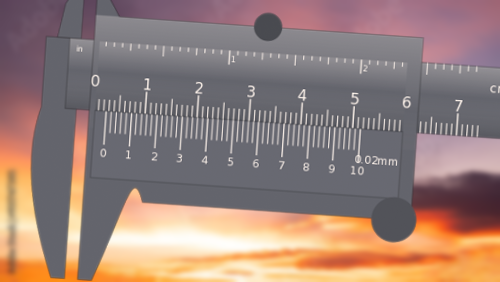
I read 2.5 (mm)
